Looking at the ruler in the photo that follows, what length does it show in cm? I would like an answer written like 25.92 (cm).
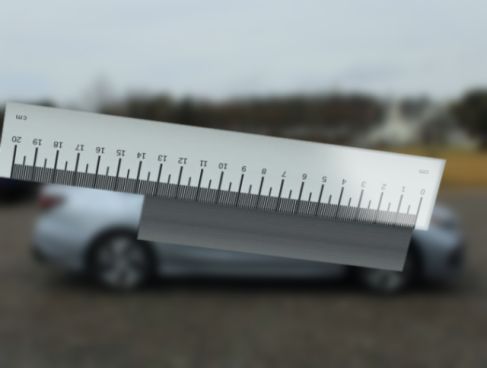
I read 13.5 (cm)
